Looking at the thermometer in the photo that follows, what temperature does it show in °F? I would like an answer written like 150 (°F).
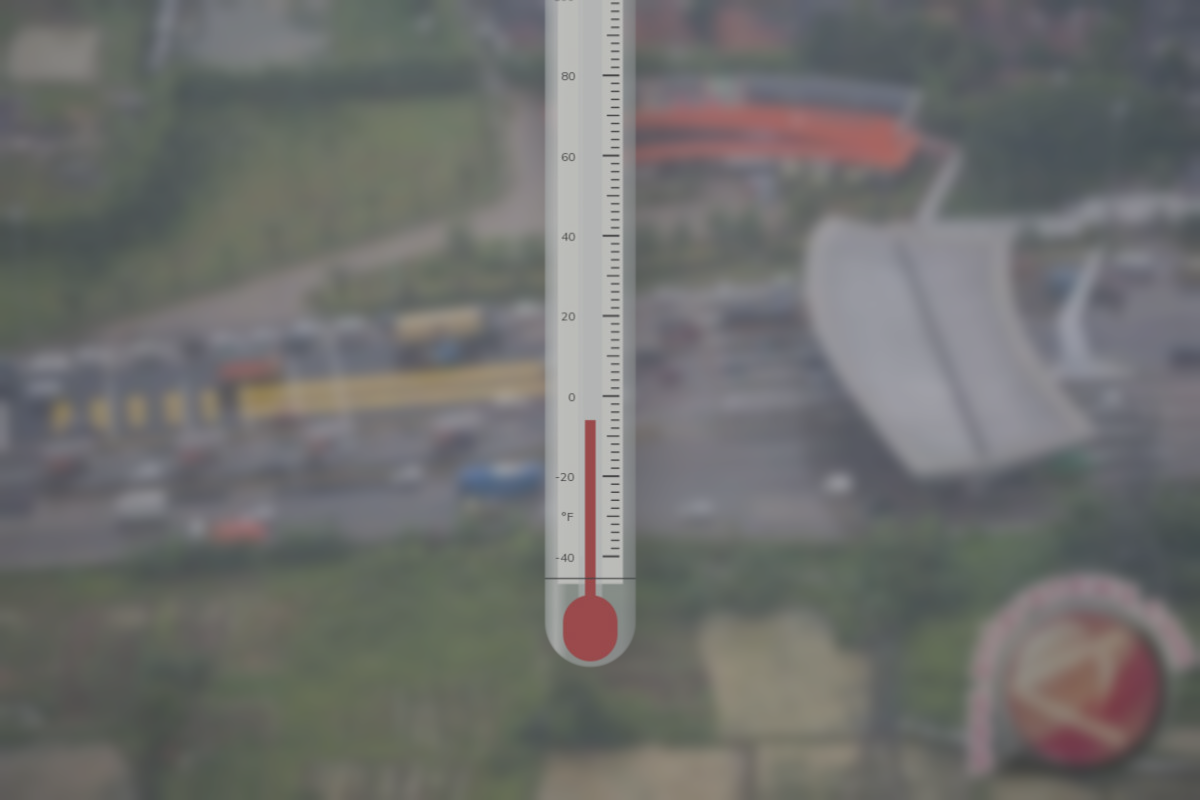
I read -6 (°F)
